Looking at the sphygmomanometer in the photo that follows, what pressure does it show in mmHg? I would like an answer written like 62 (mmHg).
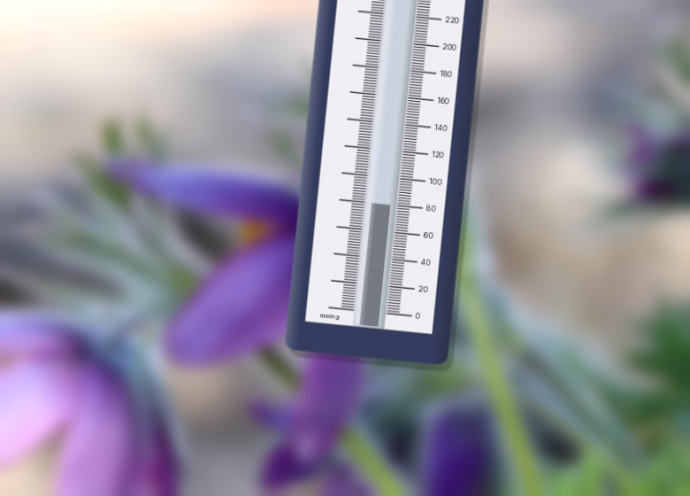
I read 80 (mmHg)
